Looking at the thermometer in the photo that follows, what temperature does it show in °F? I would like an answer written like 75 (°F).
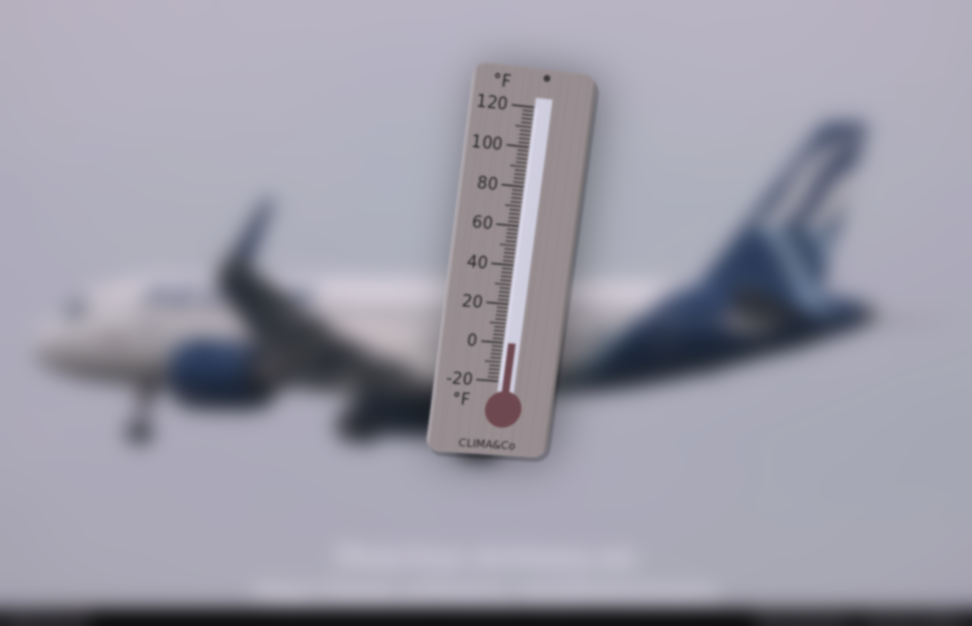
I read 0 (°F)
